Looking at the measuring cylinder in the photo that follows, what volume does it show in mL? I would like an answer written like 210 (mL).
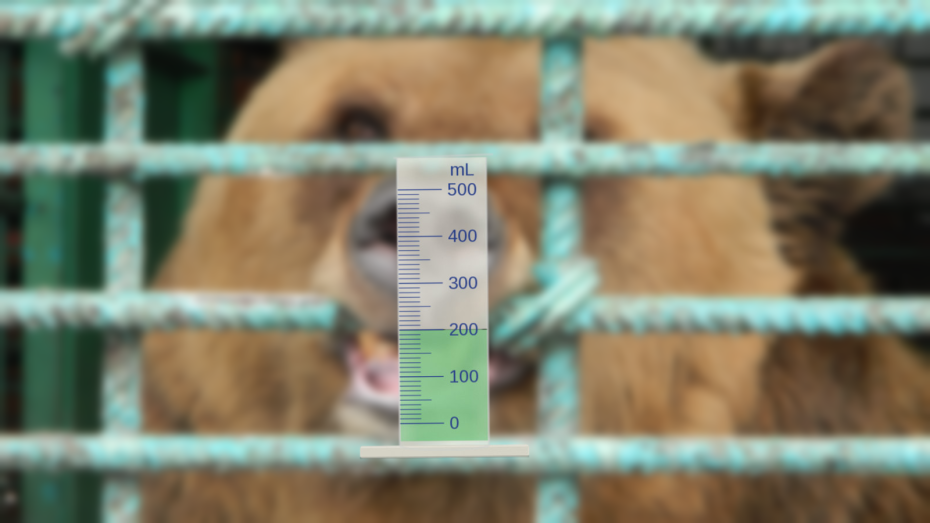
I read 200 (mL)
